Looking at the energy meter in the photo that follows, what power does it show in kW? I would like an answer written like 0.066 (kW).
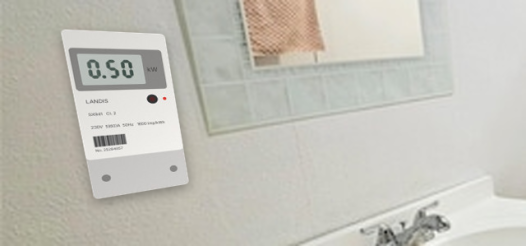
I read 0.50 (kW)
